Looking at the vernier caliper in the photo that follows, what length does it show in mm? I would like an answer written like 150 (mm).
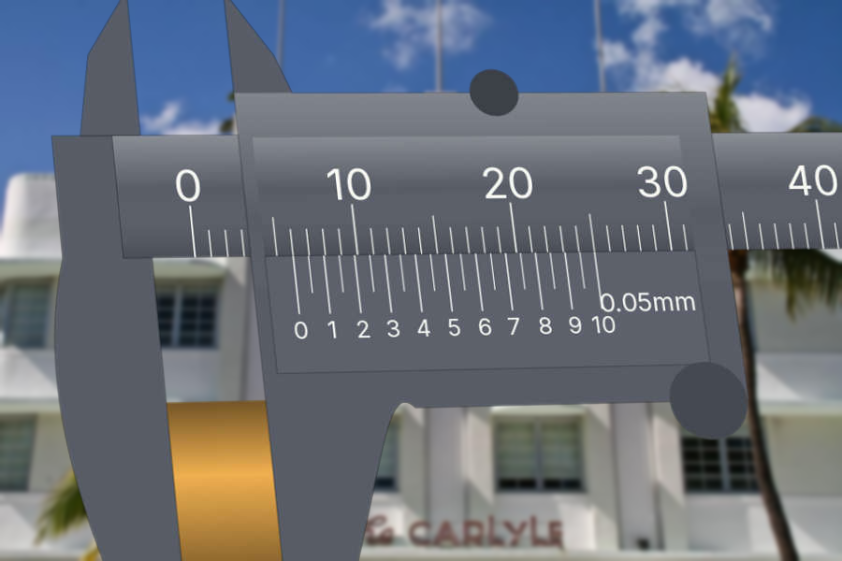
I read 6.0 (mm)
